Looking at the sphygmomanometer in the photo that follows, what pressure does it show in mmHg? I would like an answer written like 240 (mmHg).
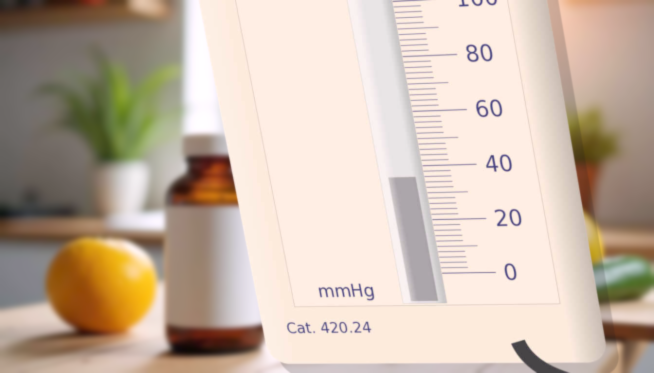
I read 36 (mmHg)
